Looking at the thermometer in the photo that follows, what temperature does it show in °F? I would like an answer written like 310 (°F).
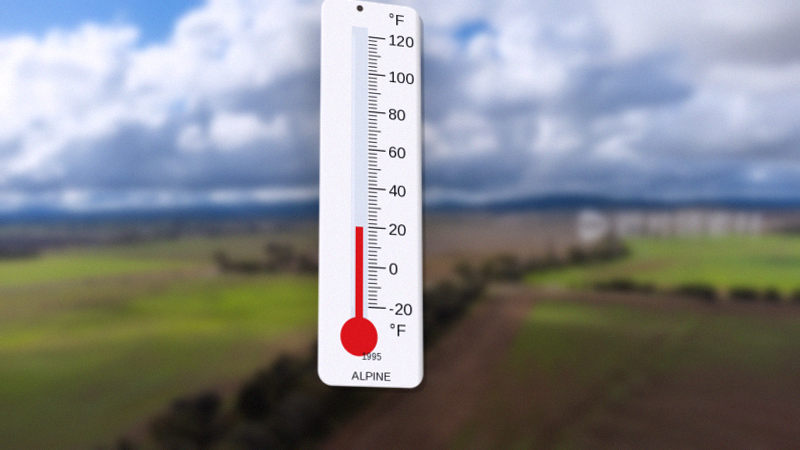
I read 20 (°F)
